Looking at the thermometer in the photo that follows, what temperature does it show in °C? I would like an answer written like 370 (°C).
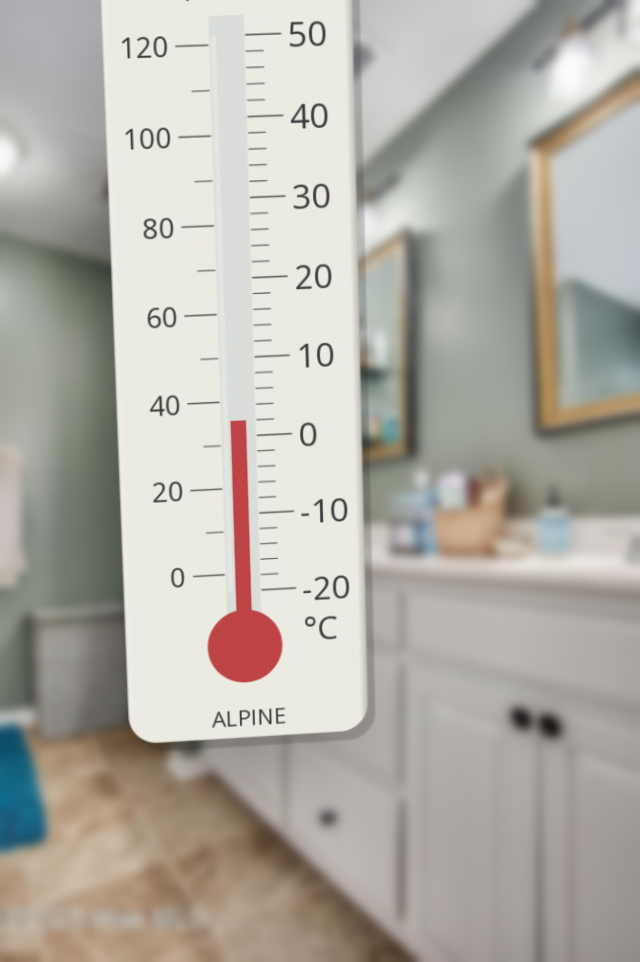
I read 2 (°C)
